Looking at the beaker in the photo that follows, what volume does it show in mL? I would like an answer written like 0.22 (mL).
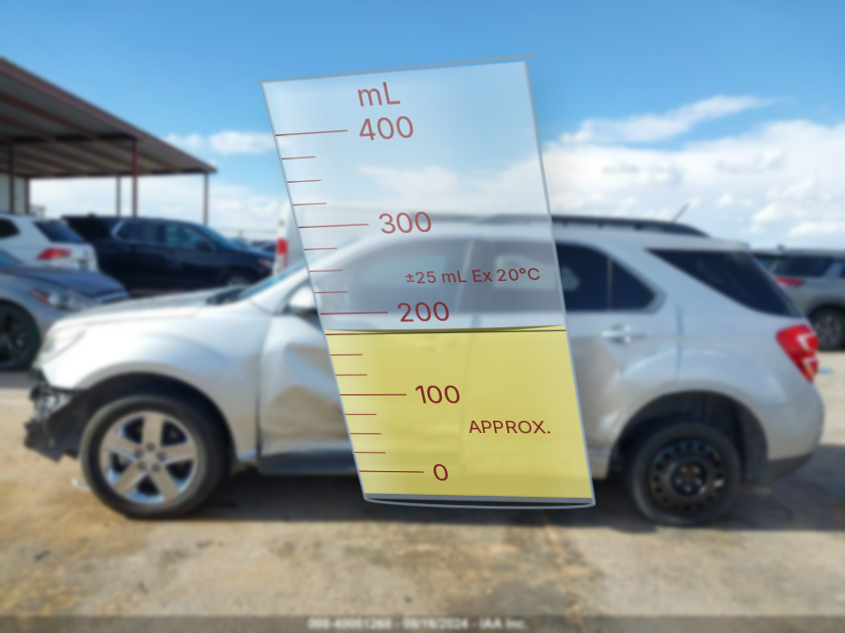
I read 175 (mL)
